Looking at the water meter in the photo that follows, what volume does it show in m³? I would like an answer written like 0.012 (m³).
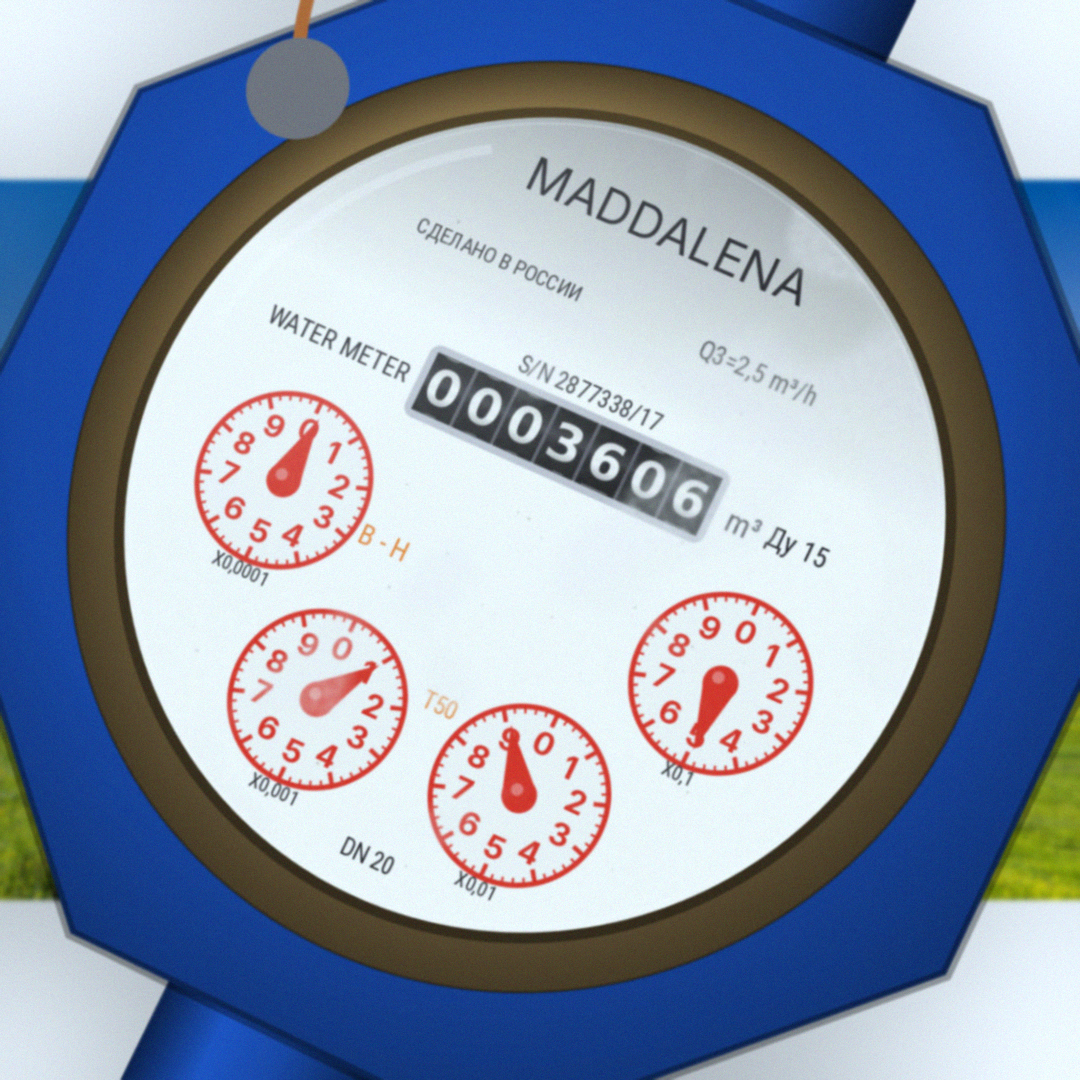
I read 3606.4910 (m³)
